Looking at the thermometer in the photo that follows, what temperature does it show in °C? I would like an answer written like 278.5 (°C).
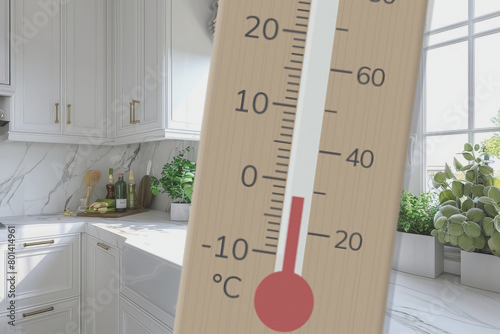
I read -2 (°C)
